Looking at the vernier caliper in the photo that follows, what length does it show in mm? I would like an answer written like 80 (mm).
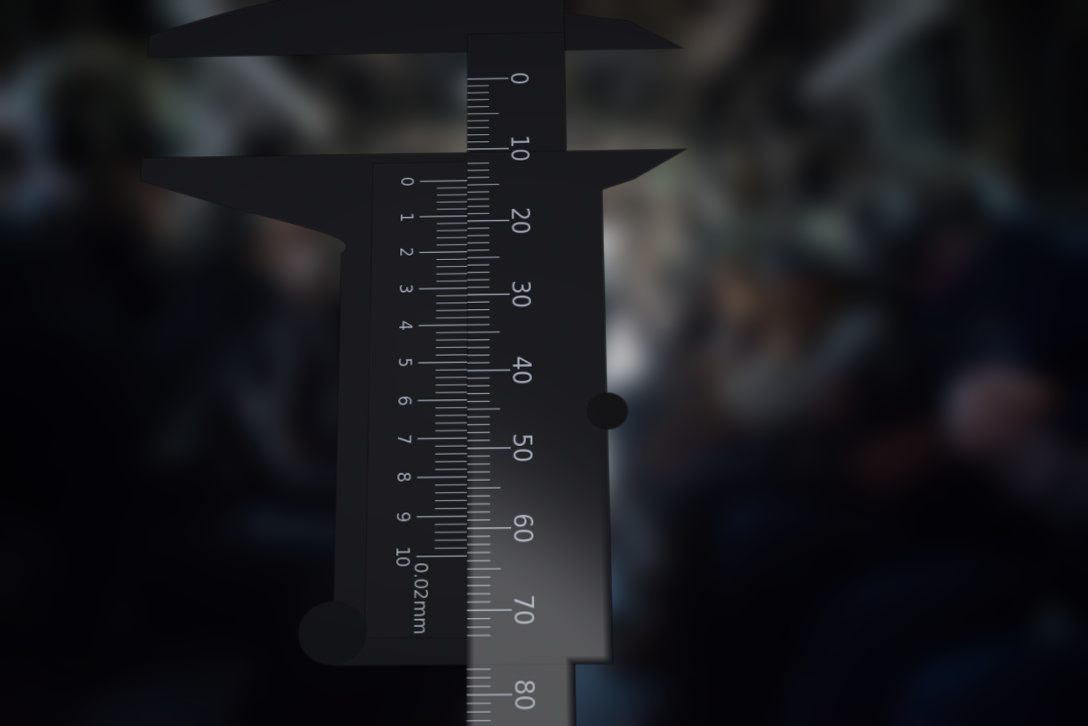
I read 14.4 (mm)
